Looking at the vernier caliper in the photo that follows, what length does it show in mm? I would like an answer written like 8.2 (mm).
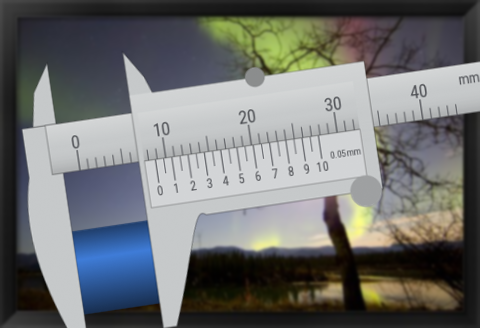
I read 8.8 (mm)
